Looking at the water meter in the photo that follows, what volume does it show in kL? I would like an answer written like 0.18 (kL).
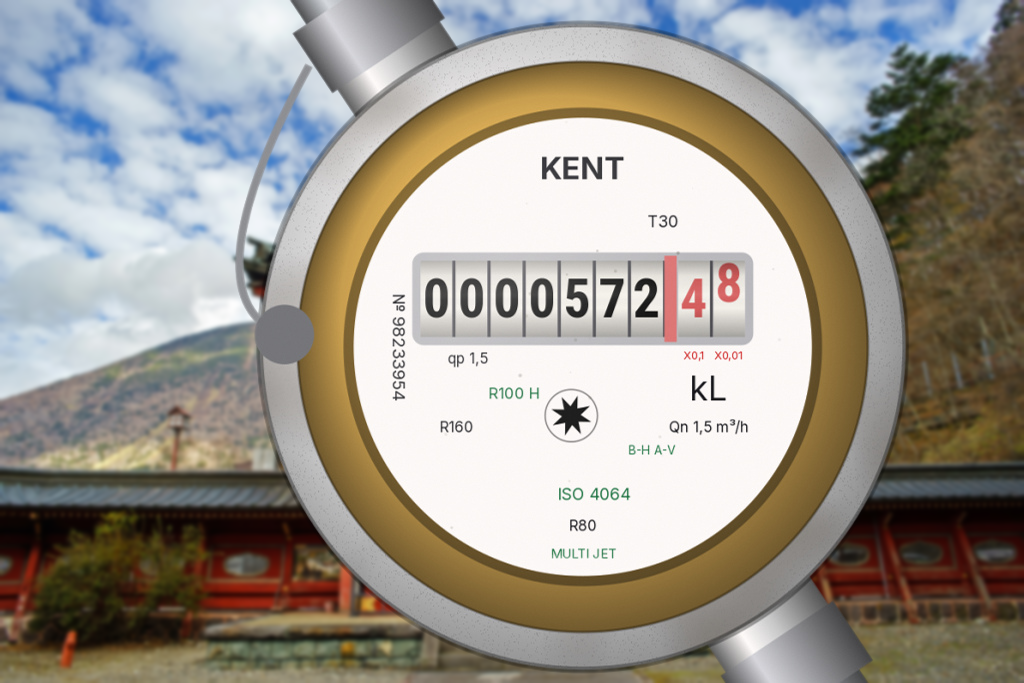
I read 572.48 (kL)
